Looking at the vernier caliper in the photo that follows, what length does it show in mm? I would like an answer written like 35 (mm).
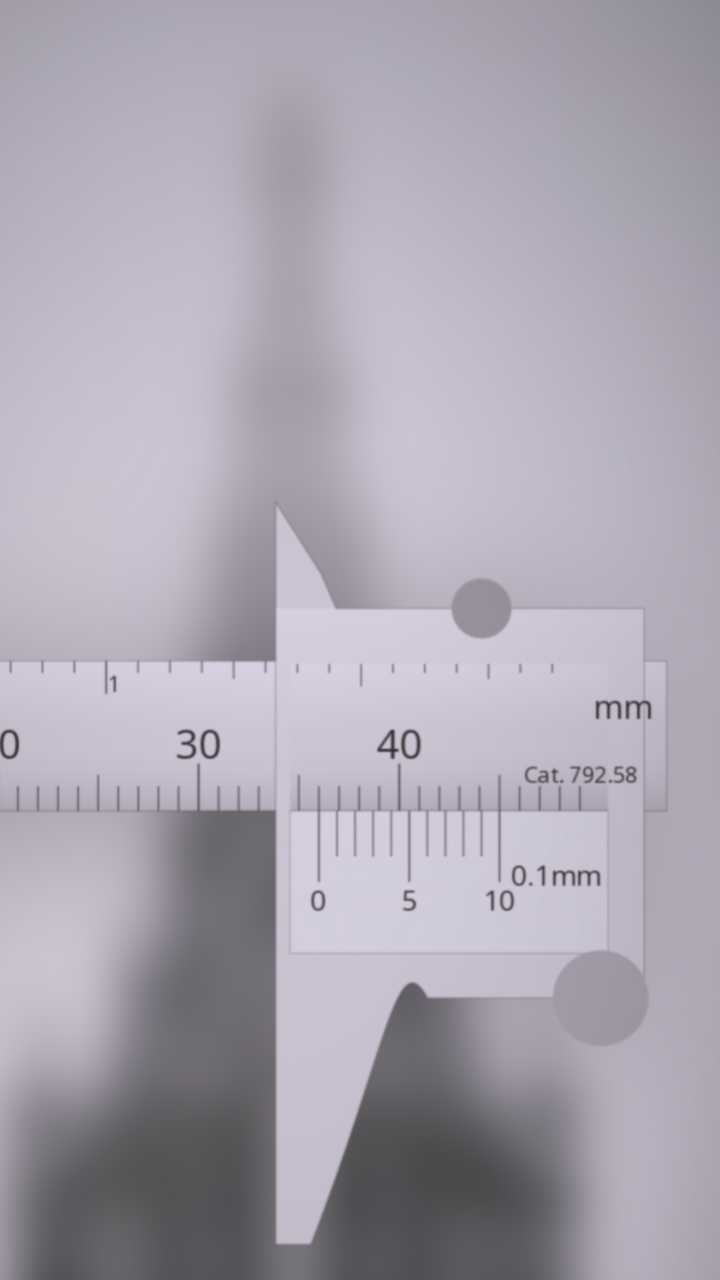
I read 36.0 (mm)
